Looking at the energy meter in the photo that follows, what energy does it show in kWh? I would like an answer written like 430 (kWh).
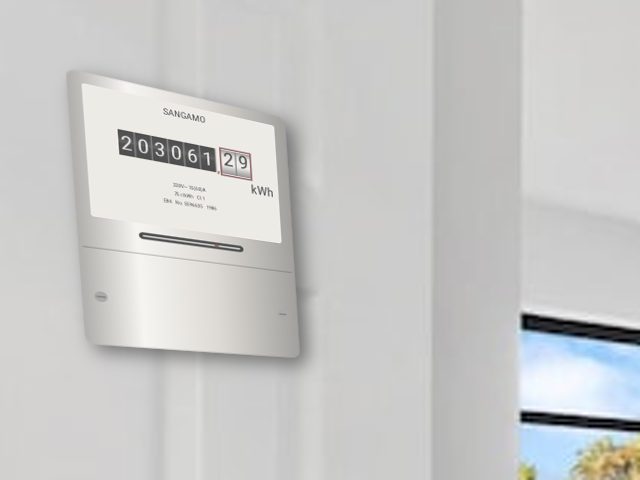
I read 203061.29 (kWh)
